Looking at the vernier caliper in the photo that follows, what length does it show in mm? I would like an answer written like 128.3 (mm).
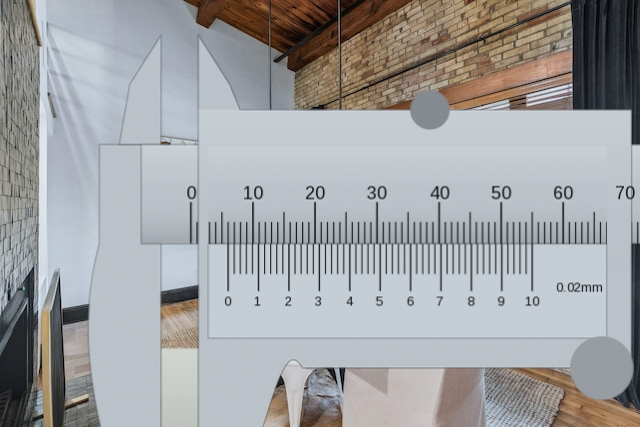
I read 6.0 (mm)
